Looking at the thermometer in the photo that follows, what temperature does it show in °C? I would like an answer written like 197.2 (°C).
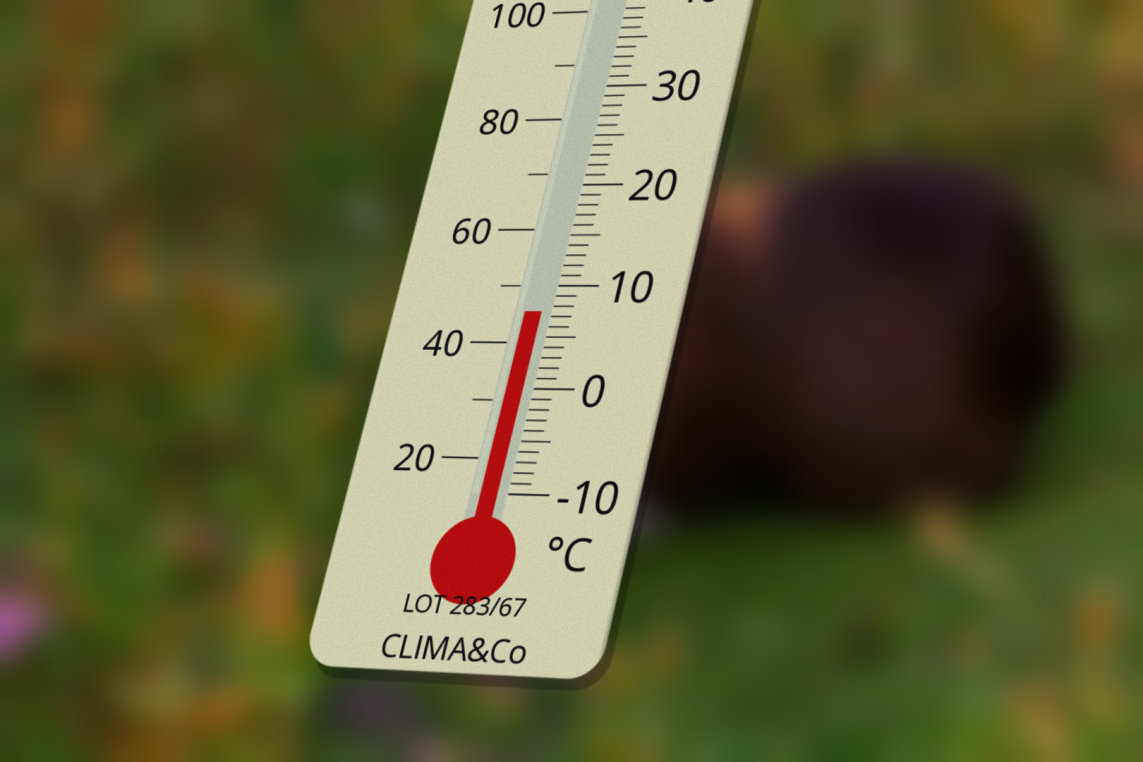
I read 7.5 (°C)
